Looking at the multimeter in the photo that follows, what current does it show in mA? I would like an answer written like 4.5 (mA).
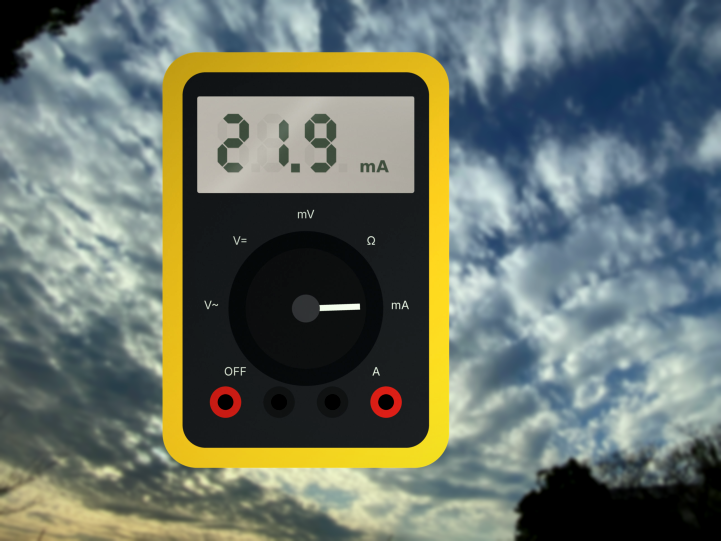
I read 21.9 (mA)
